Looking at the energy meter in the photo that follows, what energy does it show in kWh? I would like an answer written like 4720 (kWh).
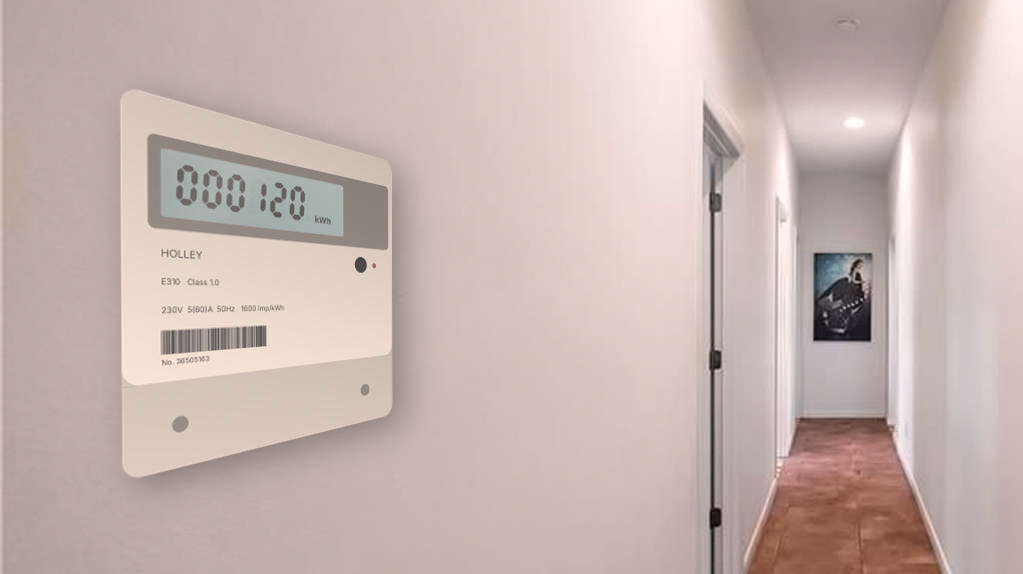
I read 120 (kWh)
